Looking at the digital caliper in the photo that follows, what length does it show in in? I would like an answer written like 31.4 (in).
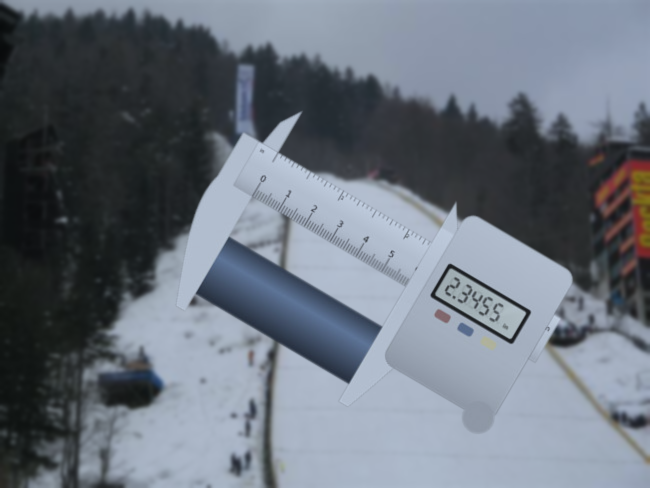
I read 2.3455 (in)
